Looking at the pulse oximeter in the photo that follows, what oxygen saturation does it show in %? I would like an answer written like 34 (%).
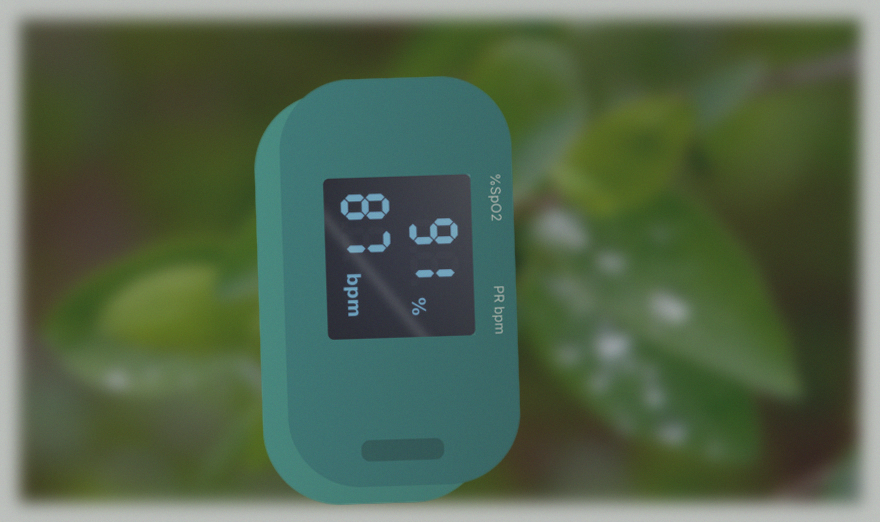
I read 91 (%)
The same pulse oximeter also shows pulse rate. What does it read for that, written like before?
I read 87 (bpm)
